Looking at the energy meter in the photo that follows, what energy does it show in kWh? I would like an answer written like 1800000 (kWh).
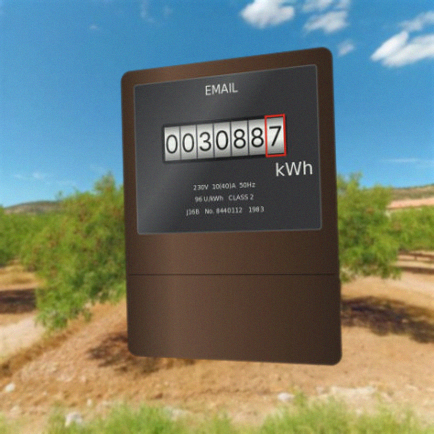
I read 3088.7 (kWh)
